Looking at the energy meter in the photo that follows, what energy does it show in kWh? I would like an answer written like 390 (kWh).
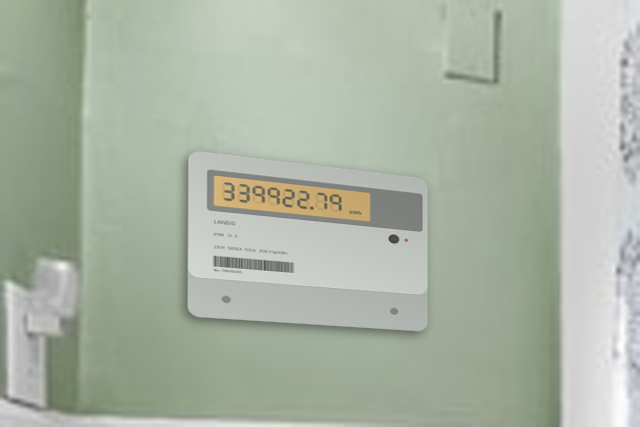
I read 339922.79 (kWh)
